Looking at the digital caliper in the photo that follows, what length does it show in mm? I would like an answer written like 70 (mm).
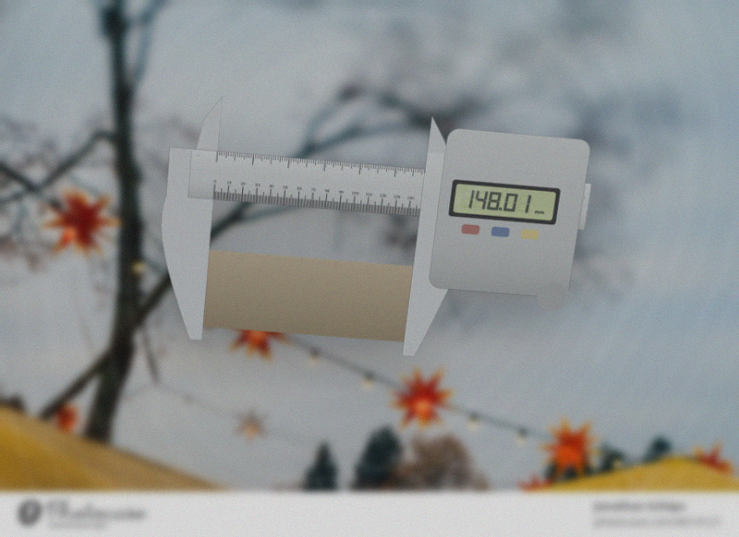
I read 148.01 (mm)
